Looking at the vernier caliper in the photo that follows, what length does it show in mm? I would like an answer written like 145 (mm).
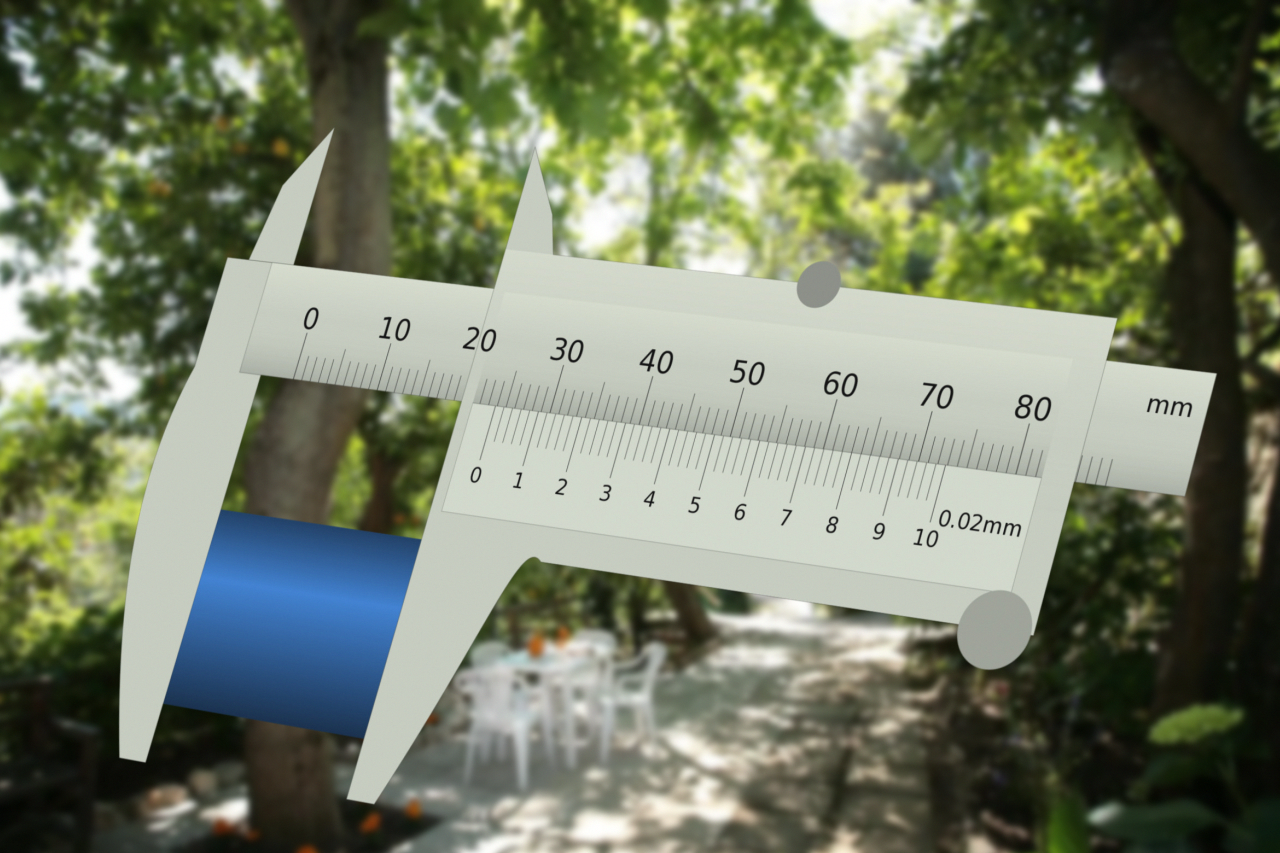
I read 23.8 (mm)
